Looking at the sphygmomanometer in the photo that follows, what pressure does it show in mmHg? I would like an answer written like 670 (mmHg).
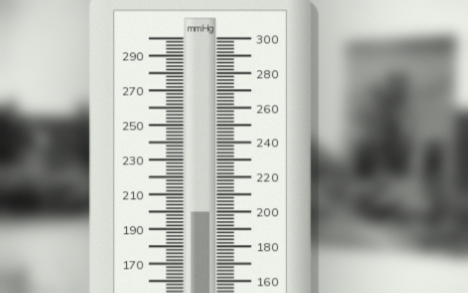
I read 200 (mmHg)
